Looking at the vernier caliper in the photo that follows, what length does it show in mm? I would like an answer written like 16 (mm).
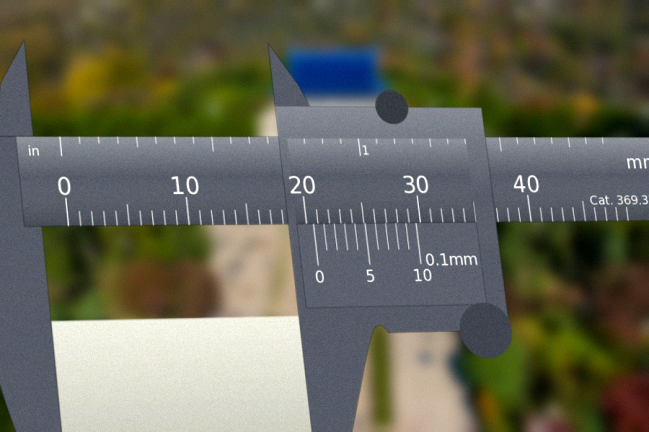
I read 20.6 (mm)
